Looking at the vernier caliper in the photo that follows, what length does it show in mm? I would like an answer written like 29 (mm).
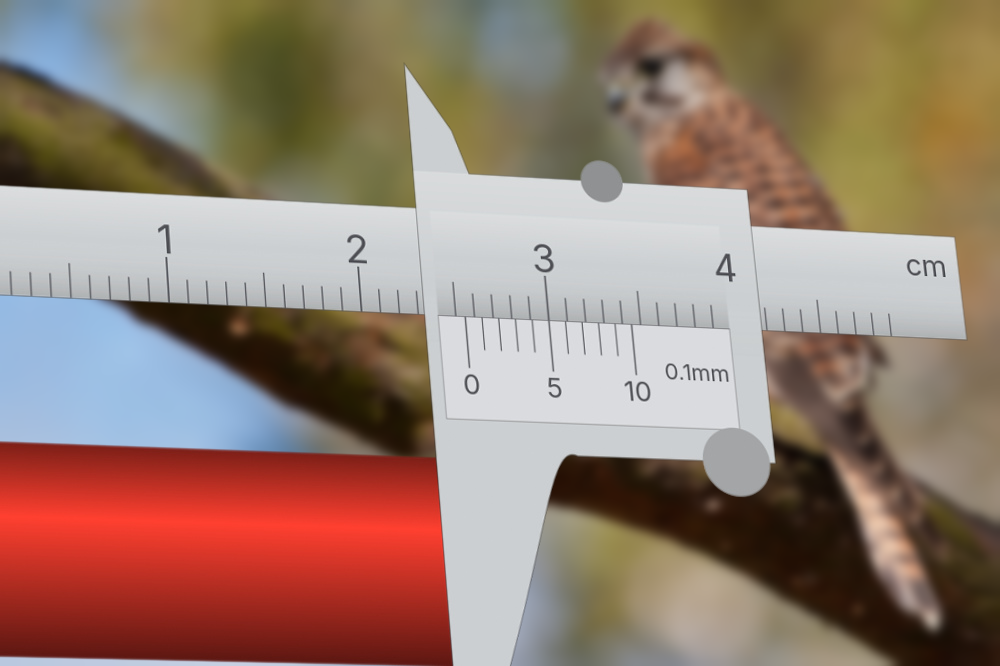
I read 25.5 (mm)
